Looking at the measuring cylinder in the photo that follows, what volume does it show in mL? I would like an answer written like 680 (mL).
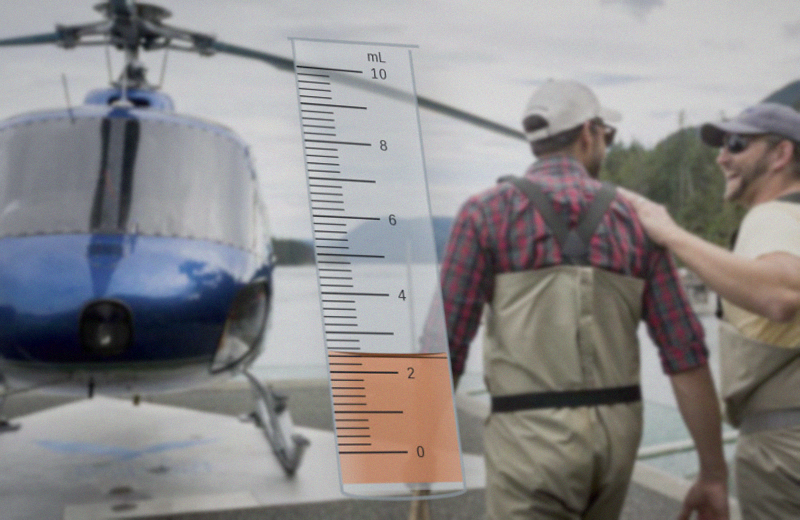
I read 2.4 (mL)
